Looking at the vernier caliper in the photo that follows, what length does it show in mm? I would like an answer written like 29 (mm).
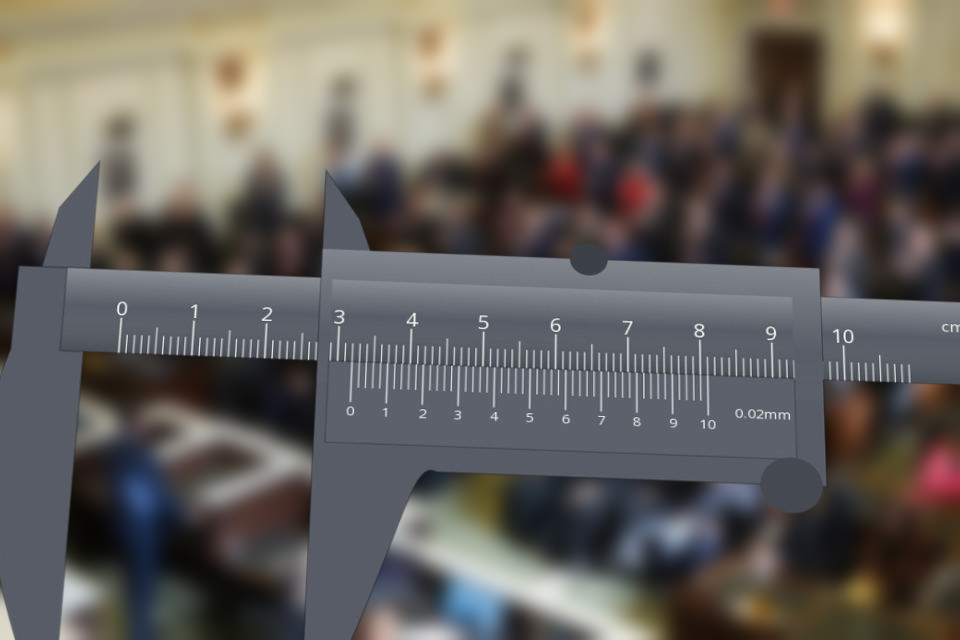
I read 32.0 (mm)
